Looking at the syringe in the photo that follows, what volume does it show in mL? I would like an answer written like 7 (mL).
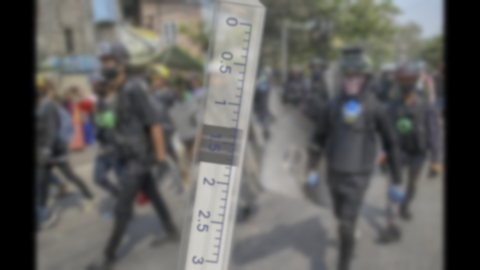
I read 1.3 (mL)
